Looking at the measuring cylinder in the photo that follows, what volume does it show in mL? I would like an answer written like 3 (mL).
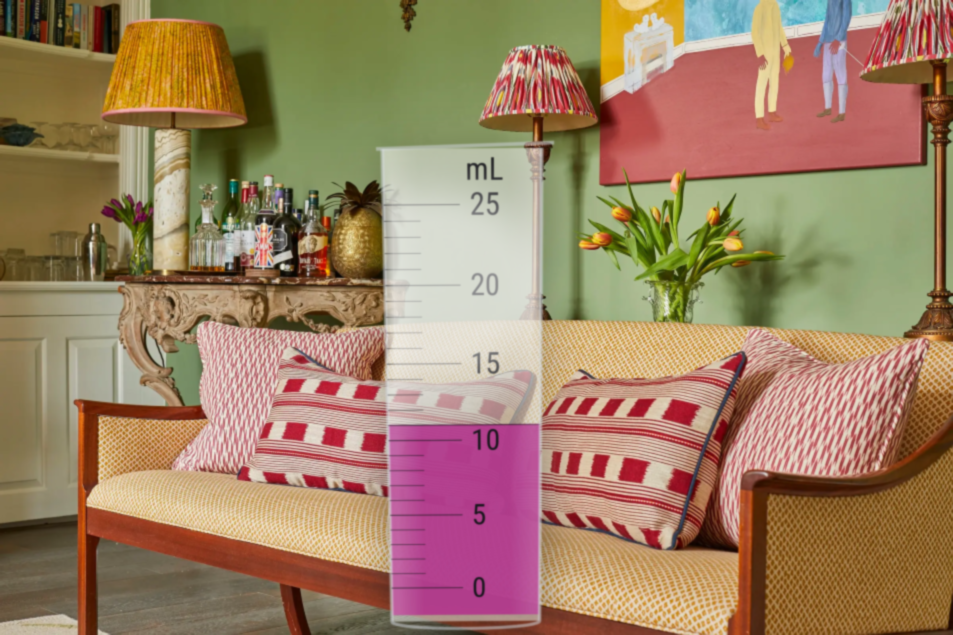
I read 11 (mL)
